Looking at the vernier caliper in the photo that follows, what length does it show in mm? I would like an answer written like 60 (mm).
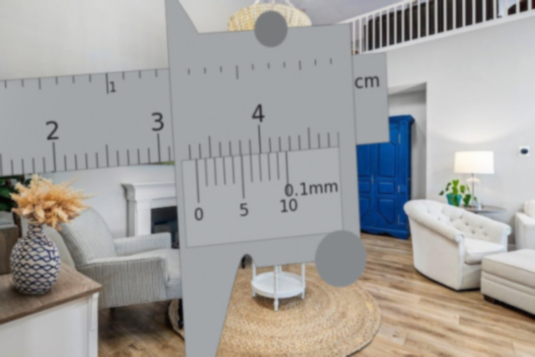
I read 33.6 (mm)
